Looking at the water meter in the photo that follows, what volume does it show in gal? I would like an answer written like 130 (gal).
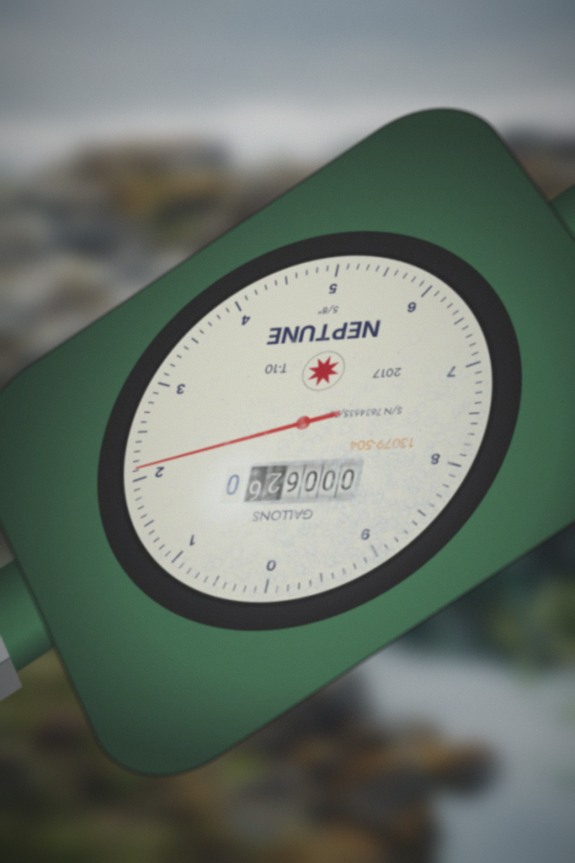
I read 6262.1 (gal)
